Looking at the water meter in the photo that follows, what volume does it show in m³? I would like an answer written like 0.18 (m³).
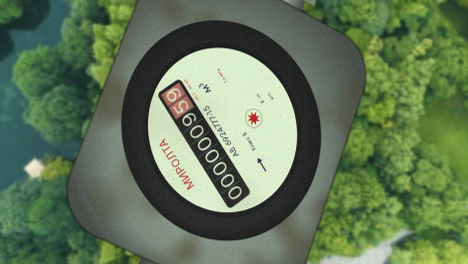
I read 9.59 (m³)
